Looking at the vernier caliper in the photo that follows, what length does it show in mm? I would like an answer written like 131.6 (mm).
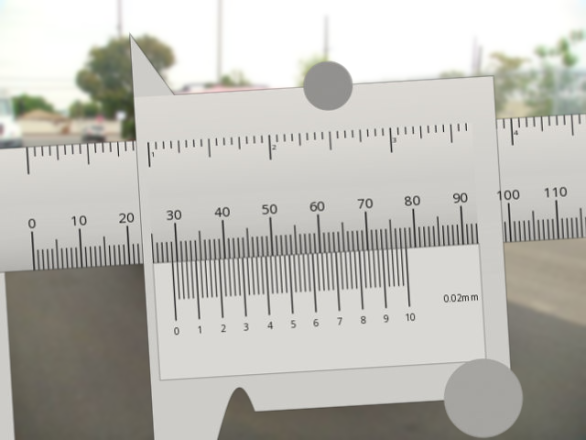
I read 29.0 (mm)
